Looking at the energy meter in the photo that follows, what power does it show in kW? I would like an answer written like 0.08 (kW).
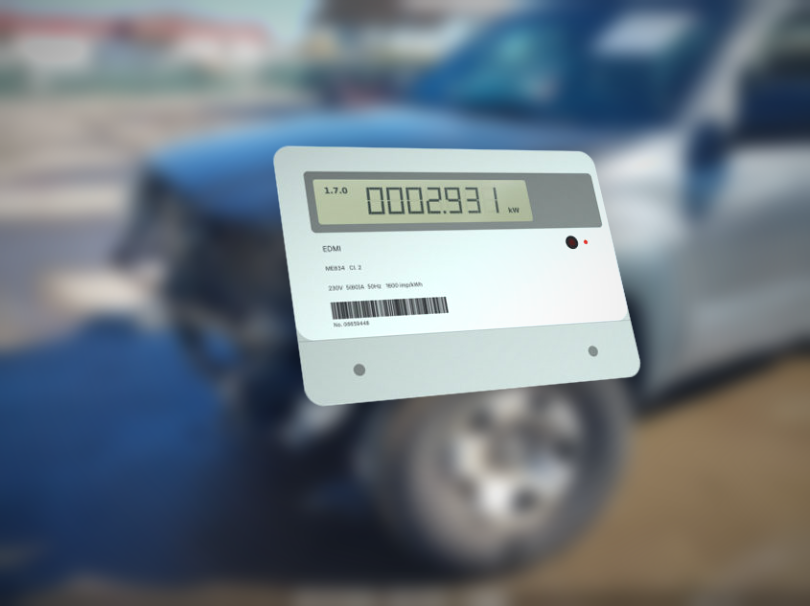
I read 2.931 (kW)
